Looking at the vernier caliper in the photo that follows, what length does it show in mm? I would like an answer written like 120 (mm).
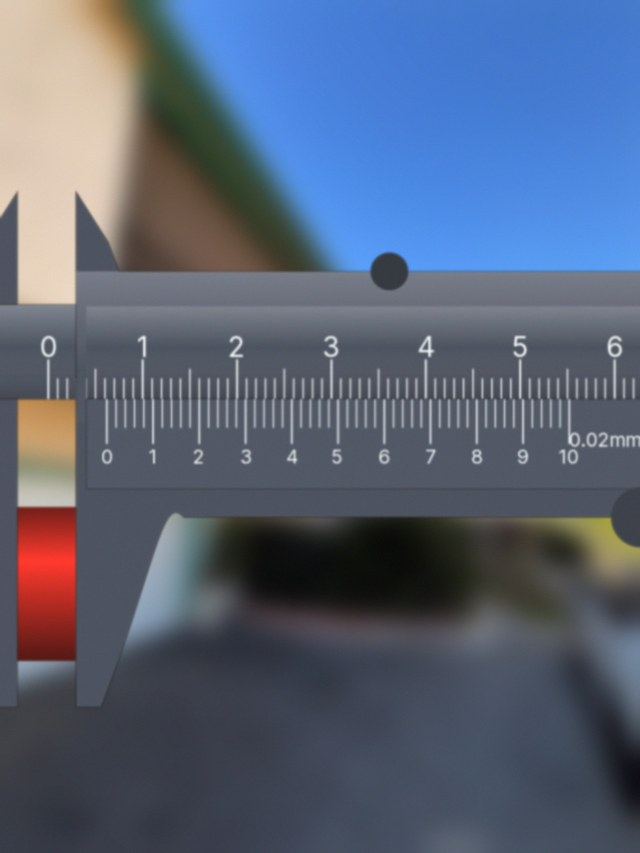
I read 6.2 (mm)
